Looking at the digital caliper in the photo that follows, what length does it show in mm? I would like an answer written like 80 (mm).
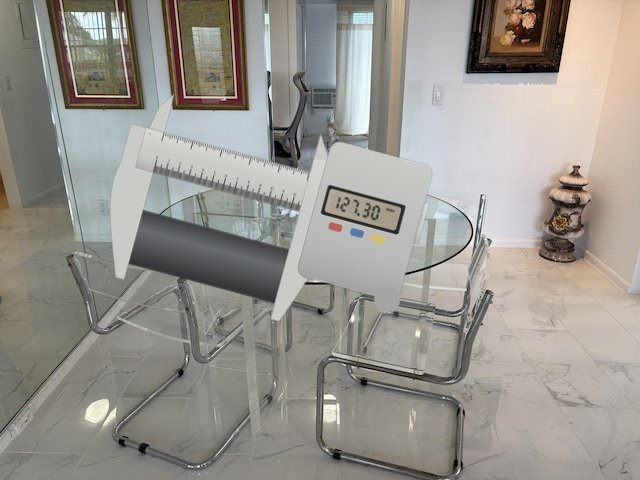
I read 127.30 (mm)
